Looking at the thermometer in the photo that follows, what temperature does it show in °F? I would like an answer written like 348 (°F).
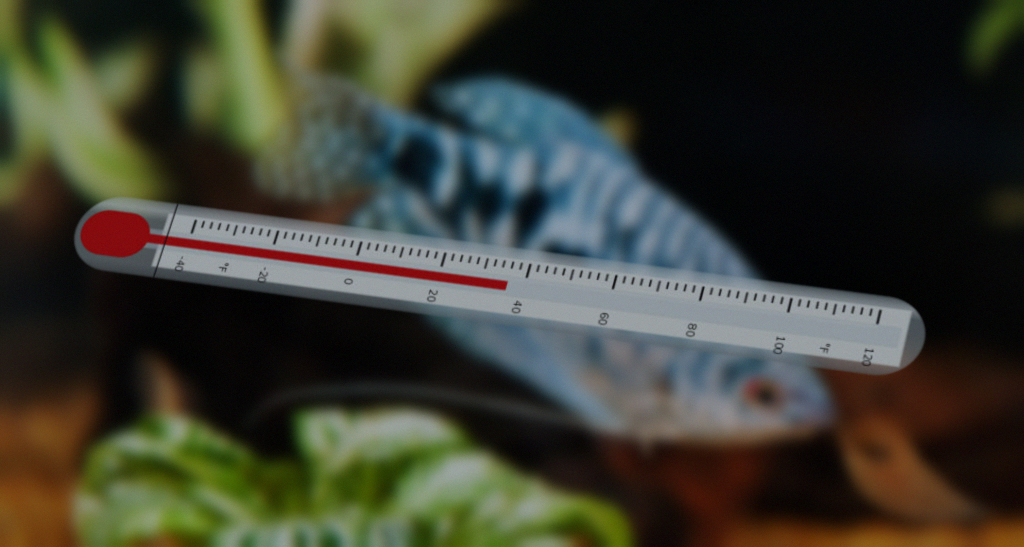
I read 36 (°F)
